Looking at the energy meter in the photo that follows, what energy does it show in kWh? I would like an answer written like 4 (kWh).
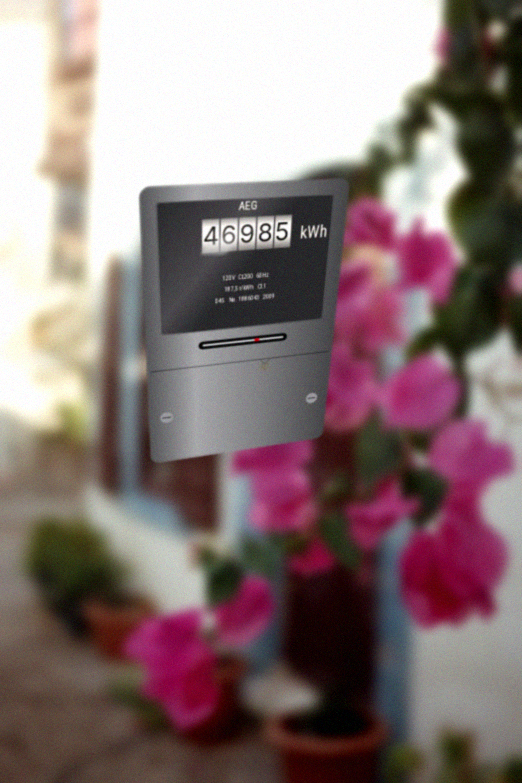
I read 46985 (kWh)
